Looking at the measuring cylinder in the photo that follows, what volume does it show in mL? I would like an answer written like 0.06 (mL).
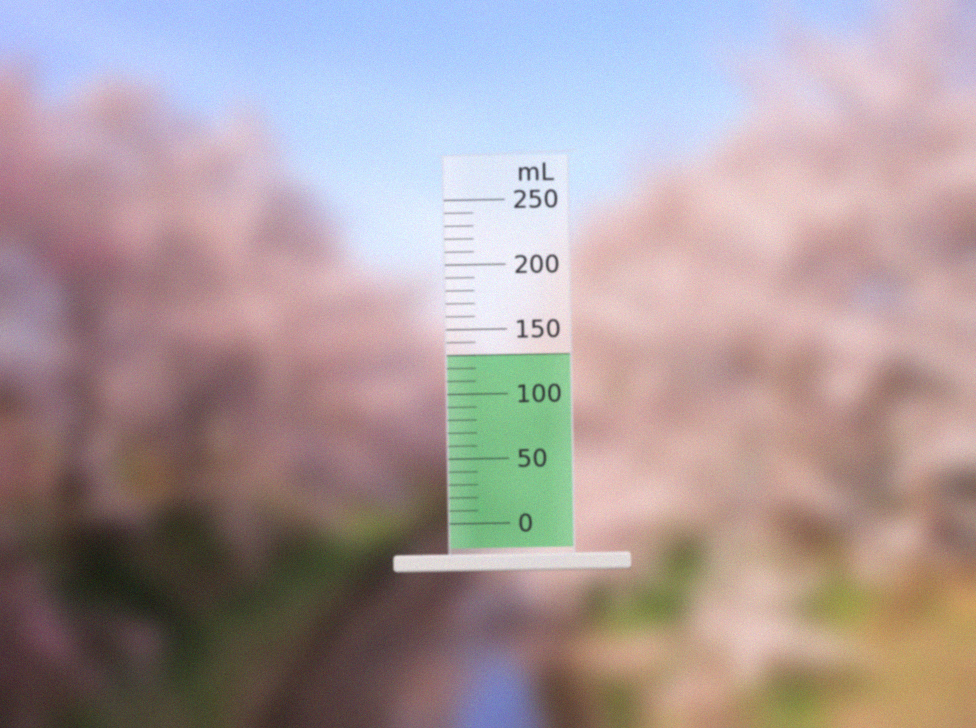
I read 130 (mL)
